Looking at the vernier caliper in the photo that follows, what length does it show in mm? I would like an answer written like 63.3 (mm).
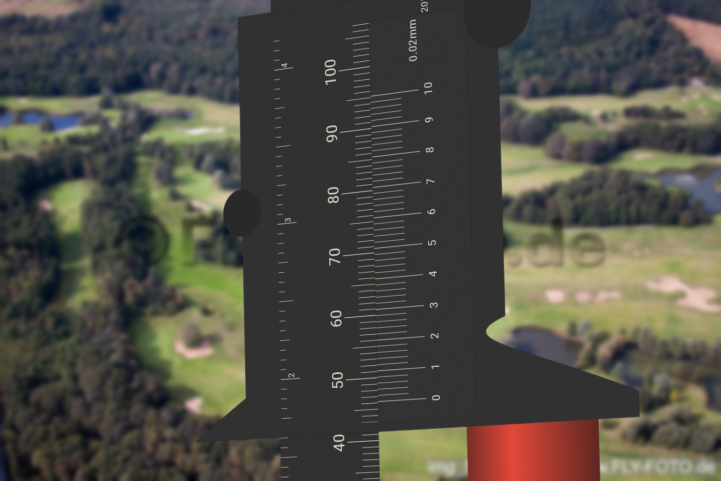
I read 46.2 (mm)
